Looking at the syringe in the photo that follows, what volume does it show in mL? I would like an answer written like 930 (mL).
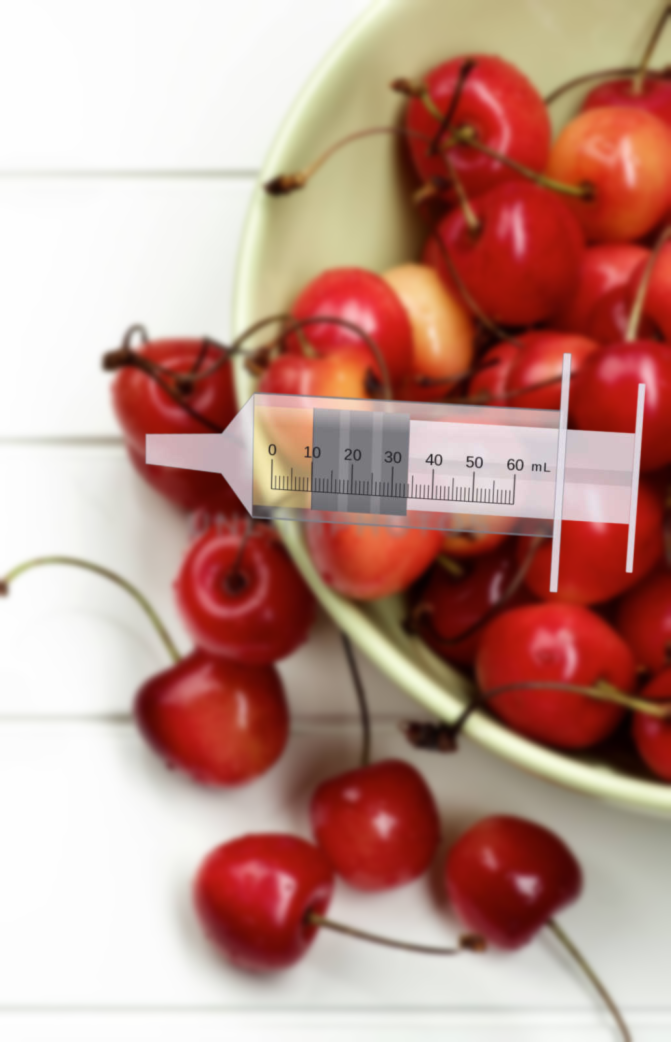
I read 10 (mL)
